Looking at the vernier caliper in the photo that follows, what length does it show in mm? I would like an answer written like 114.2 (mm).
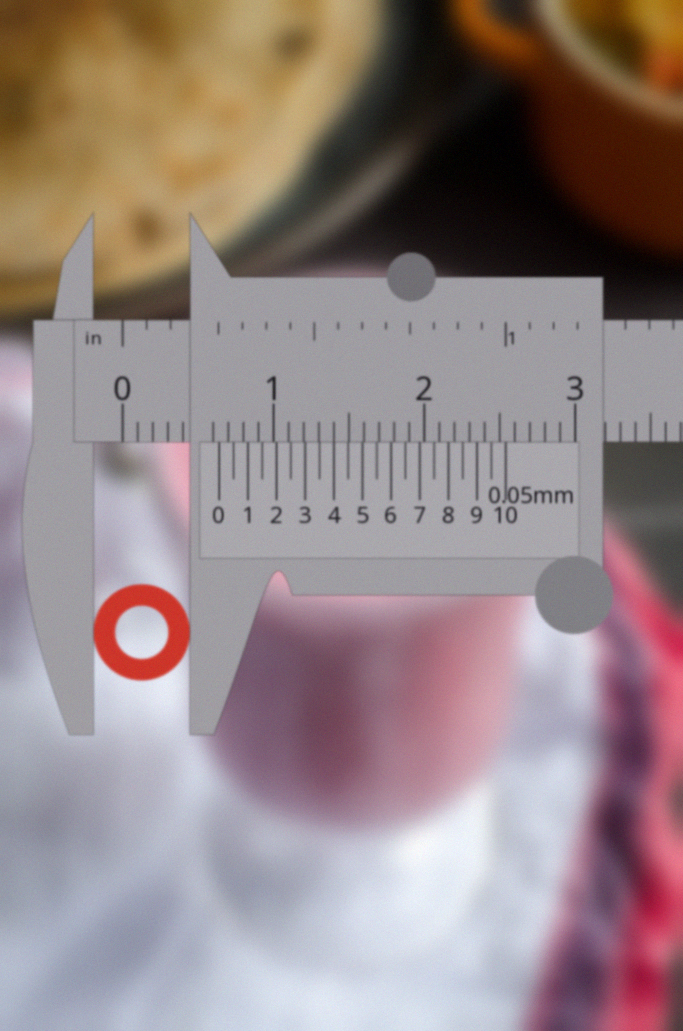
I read 6.4 (mm)
